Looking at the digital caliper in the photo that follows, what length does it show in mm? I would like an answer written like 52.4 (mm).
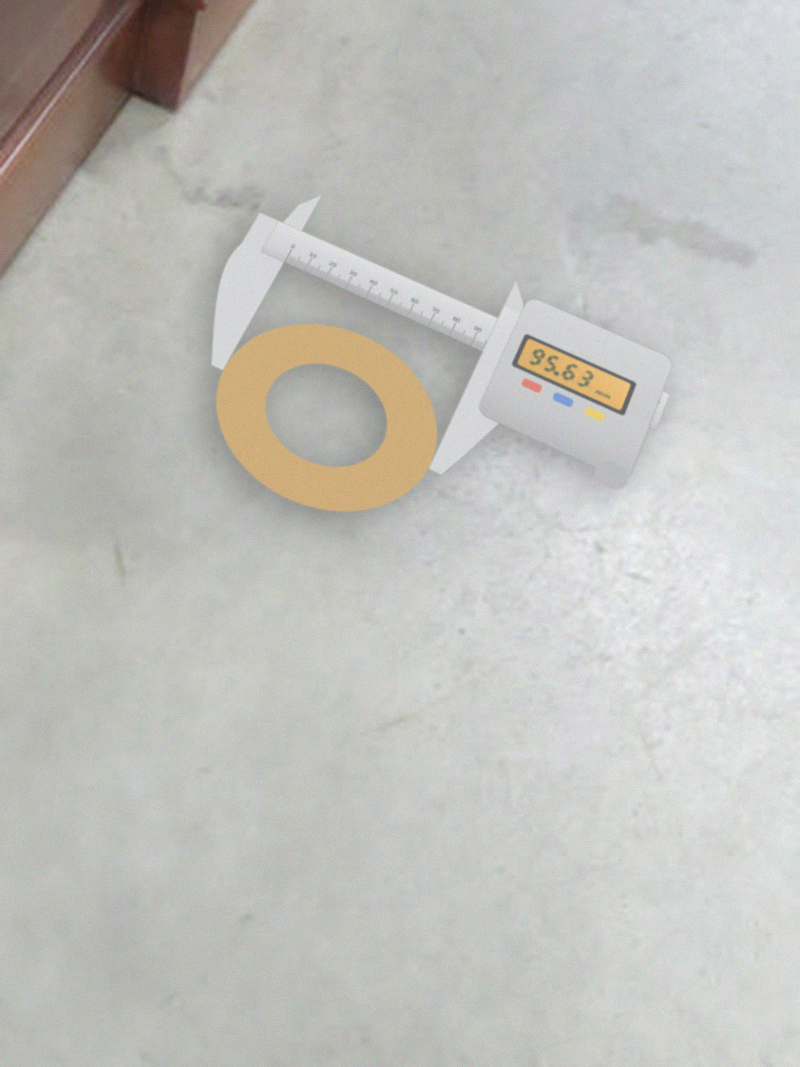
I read 95.63 (mm)
